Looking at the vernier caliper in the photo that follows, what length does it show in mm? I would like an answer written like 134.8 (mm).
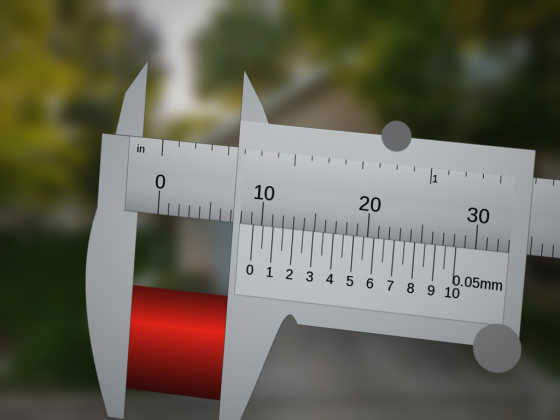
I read 9.2 (mm)
